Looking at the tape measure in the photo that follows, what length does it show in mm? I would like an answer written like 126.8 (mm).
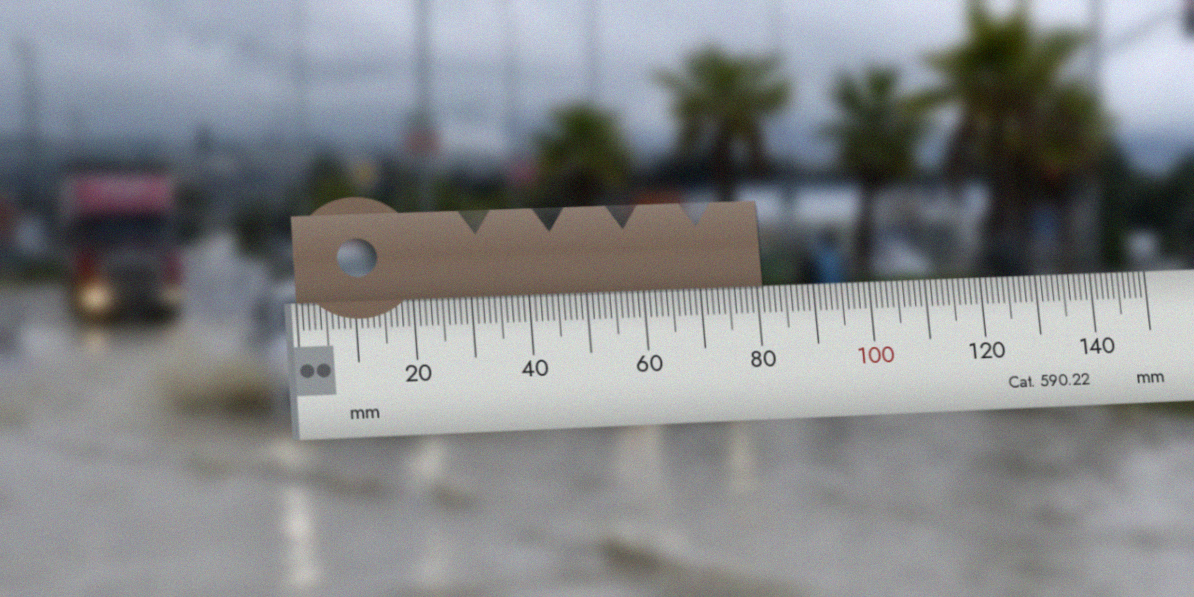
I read 81 (mm)
